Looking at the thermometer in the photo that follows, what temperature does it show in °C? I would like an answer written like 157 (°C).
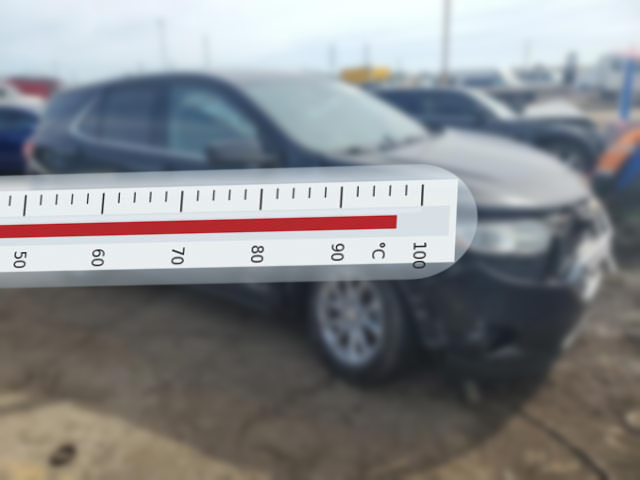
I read 97 (°C)
